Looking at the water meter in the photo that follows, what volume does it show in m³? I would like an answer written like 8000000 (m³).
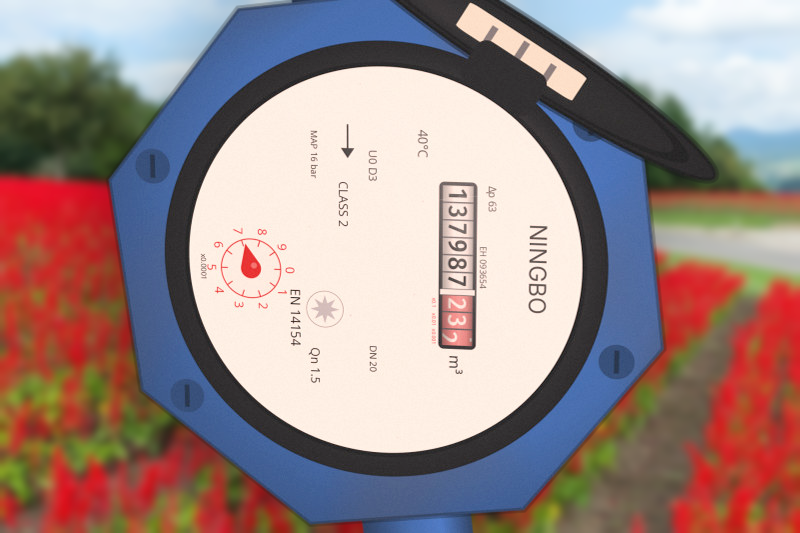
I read 137987.2317 (m³)
